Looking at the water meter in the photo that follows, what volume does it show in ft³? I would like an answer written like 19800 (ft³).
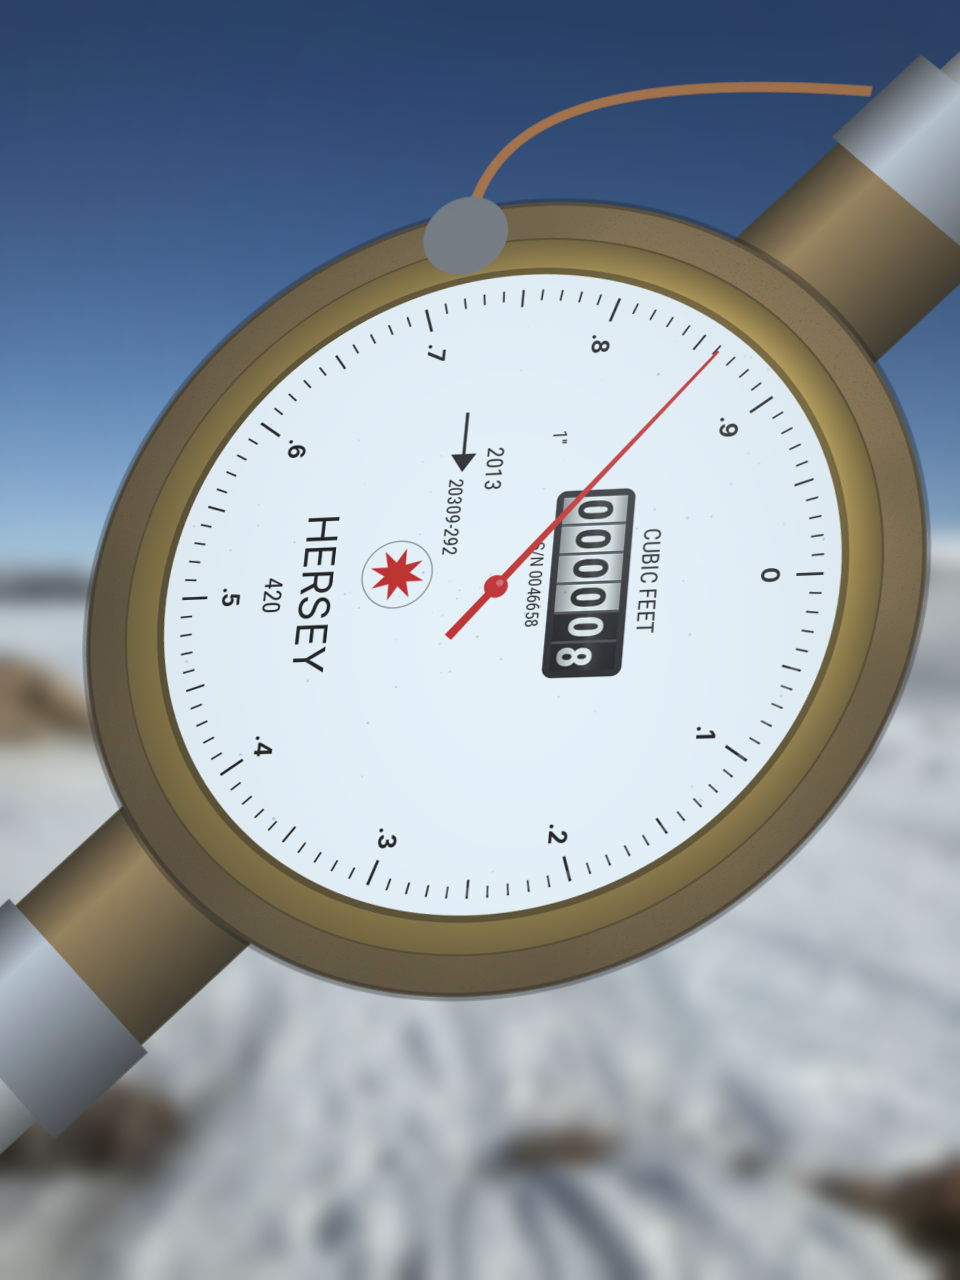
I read 7.86 (ft³)
